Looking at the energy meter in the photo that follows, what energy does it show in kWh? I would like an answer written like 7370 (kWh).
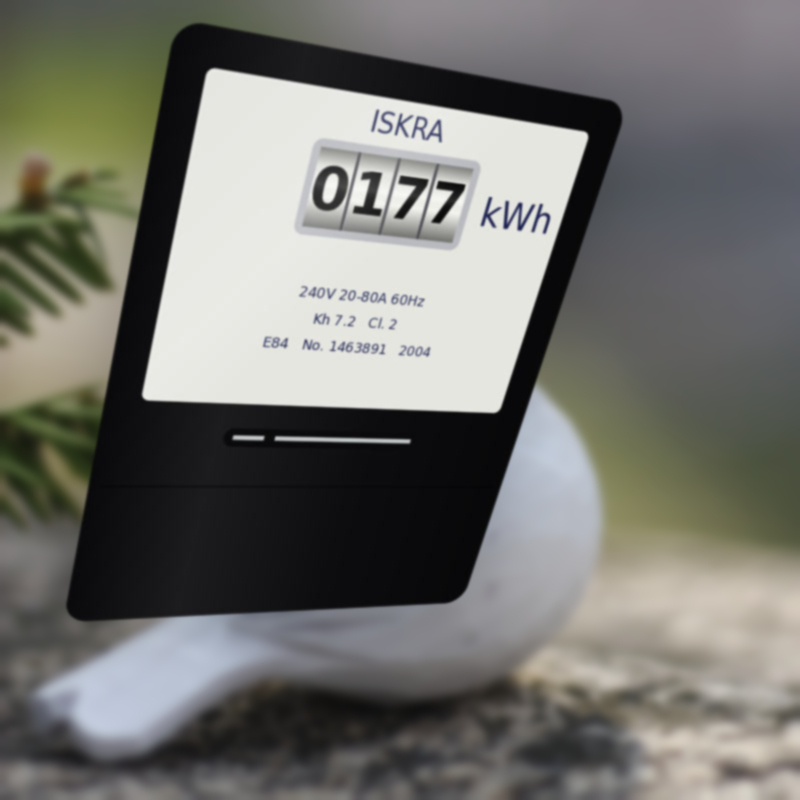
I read 177 (kWh)
